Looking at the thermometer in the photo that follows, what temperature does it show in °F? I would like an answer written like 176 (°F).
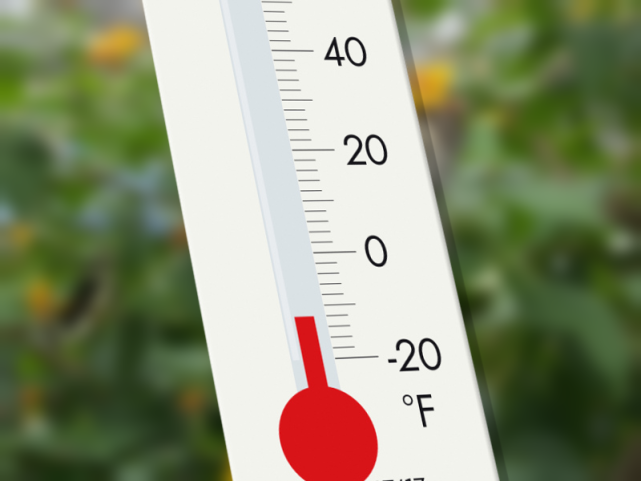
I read -12 (°F)
